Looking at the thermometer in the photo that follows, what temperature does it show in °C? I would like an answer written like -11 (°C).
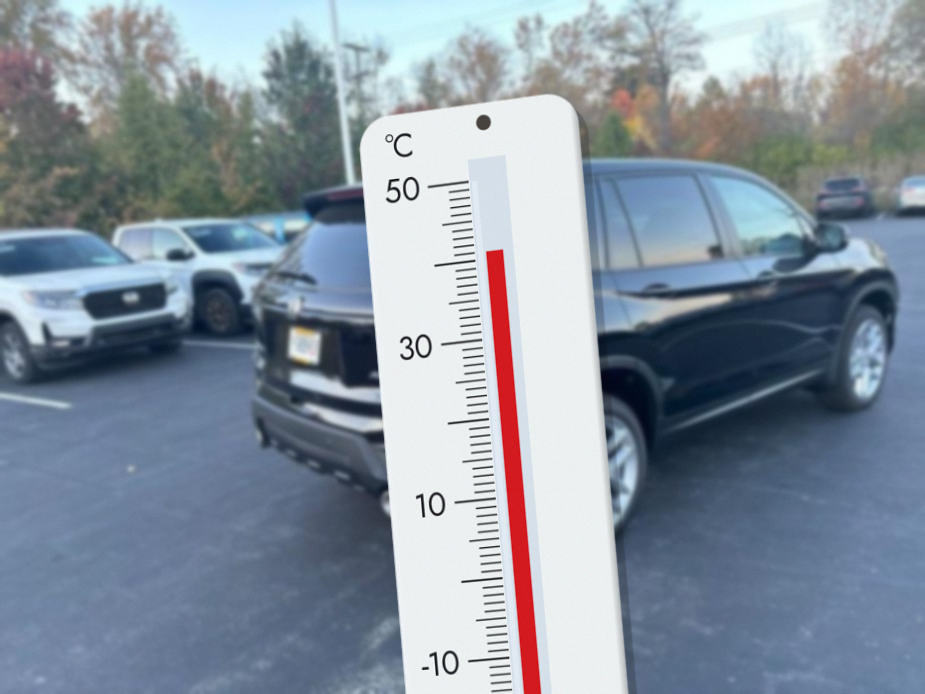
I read 41 (°C)
